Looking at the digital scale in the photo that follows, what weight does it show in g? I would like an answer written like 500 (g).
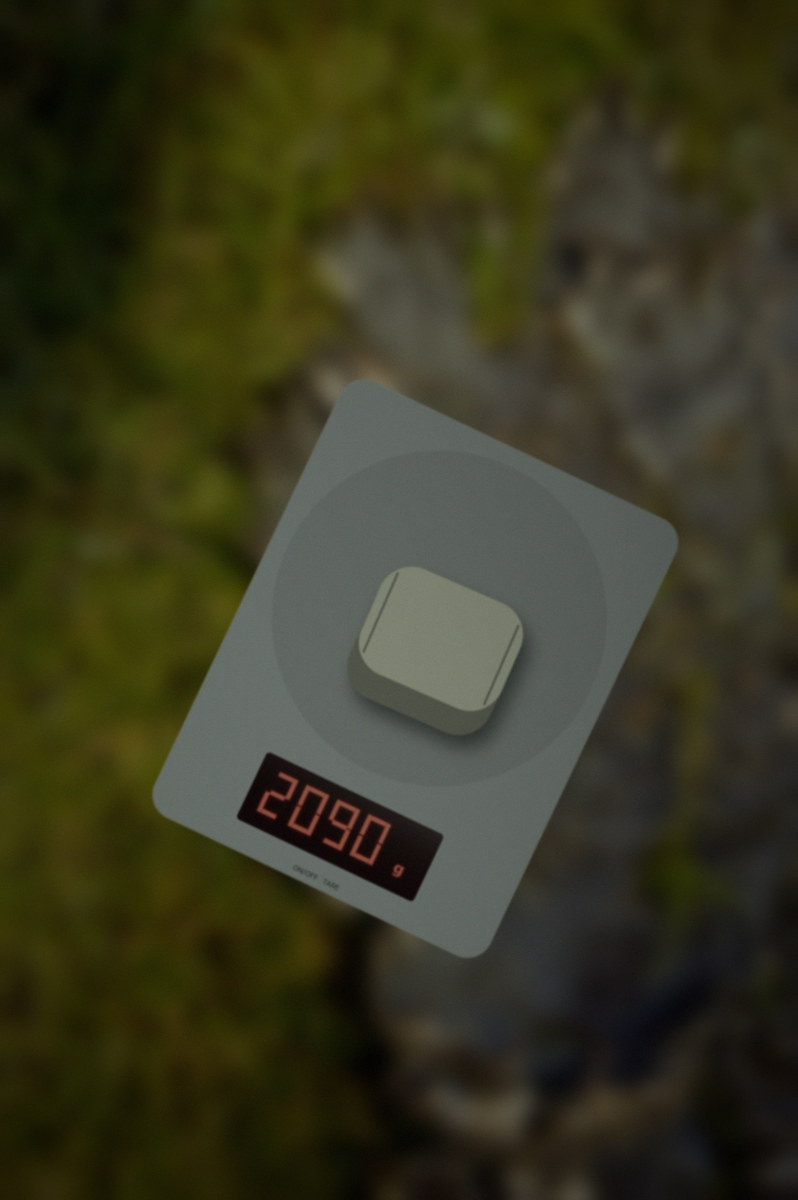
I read 2090 (g)
